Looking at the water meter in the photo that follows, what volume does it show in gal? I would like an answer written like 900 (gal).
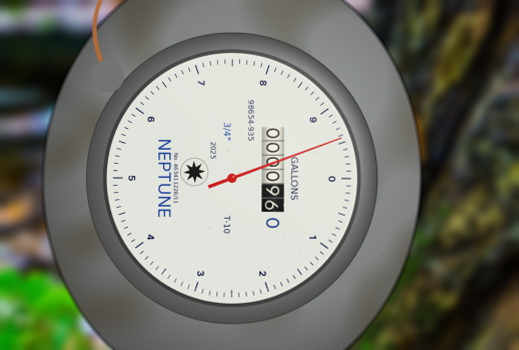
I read 959.4 (gal)
